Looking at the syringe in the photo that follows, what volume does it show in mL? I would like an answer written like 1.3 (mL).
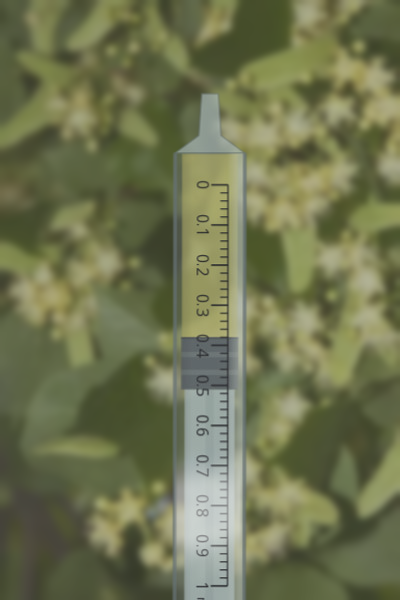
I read 0.38 (mL)
